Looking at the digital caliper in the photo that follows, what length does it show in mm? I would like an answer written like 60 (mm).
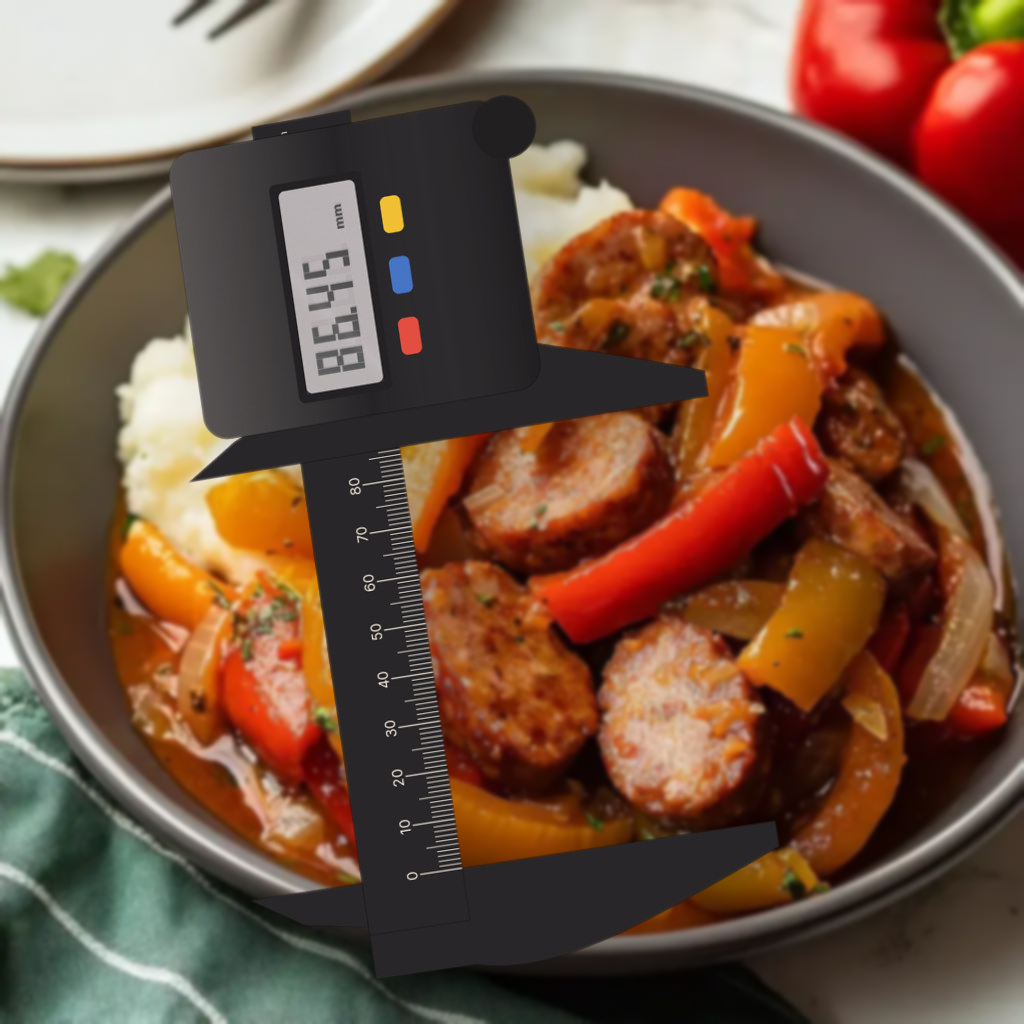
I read 86.45 (mm)
